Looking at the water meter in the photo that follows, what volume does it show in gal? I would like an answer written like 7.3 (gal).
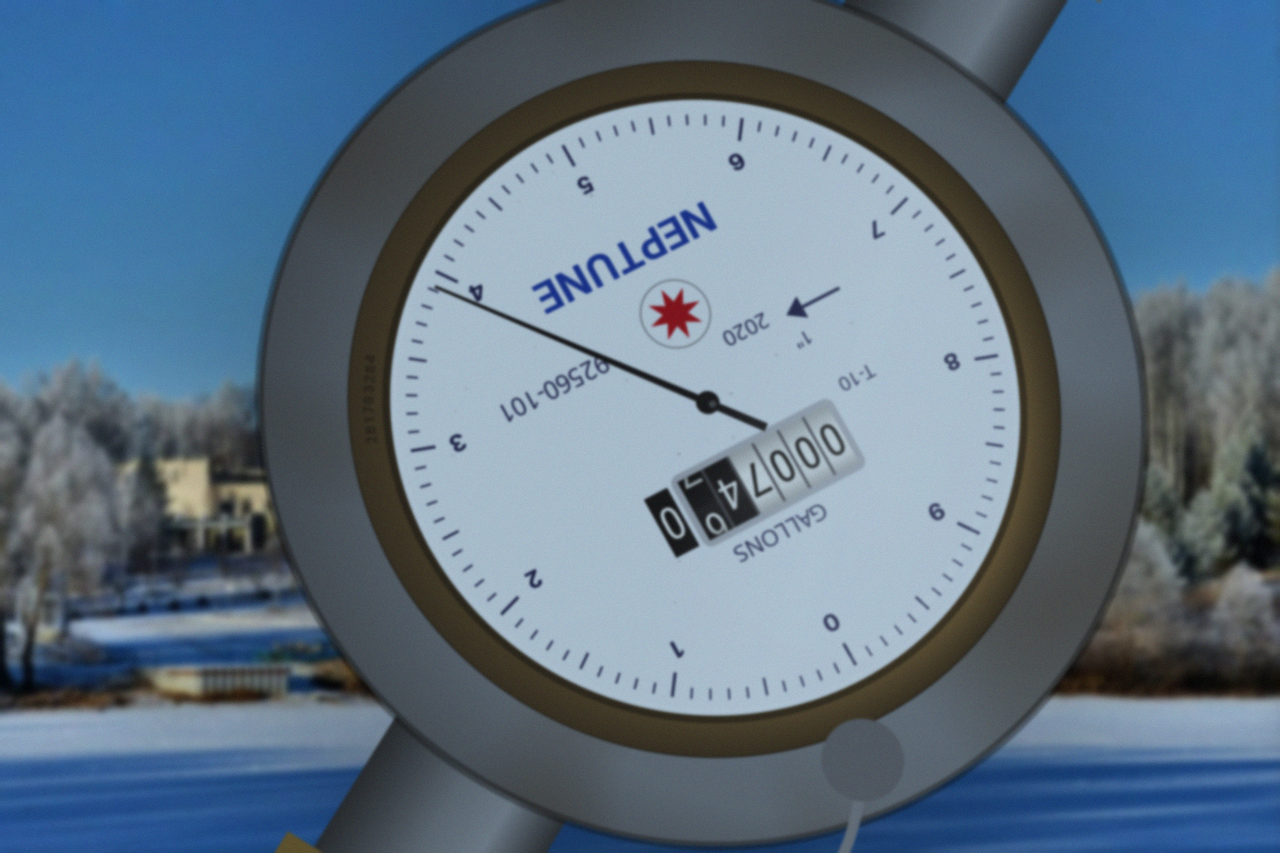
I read 7463.9 (gal)
